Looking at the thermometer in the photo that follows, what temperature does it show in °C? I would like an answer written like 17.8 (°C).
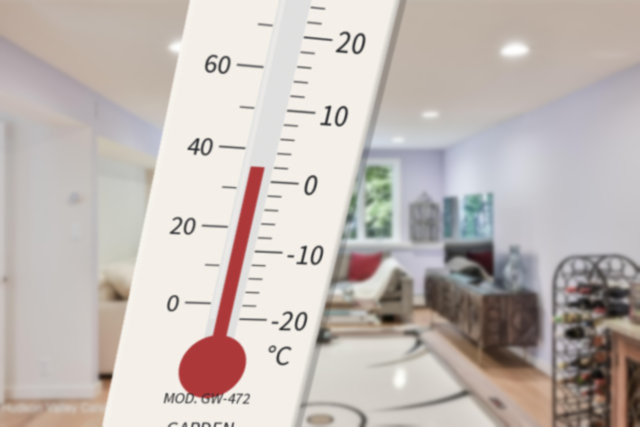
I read 2 (°C)
